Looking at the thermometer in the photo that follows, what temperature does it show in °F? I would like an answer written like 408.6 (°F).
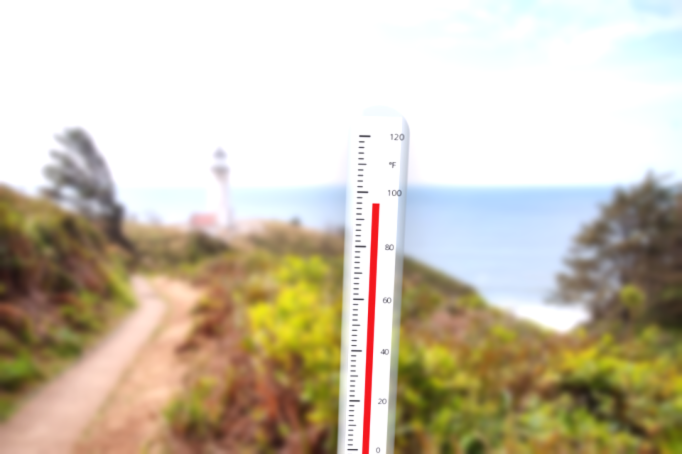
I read 96 (°F)
